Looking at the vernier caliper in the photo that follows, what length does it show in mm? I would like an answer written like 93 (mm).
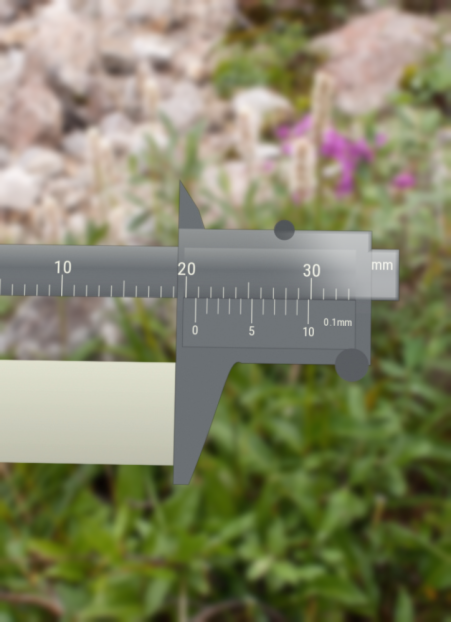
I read 20.8 (mm)
